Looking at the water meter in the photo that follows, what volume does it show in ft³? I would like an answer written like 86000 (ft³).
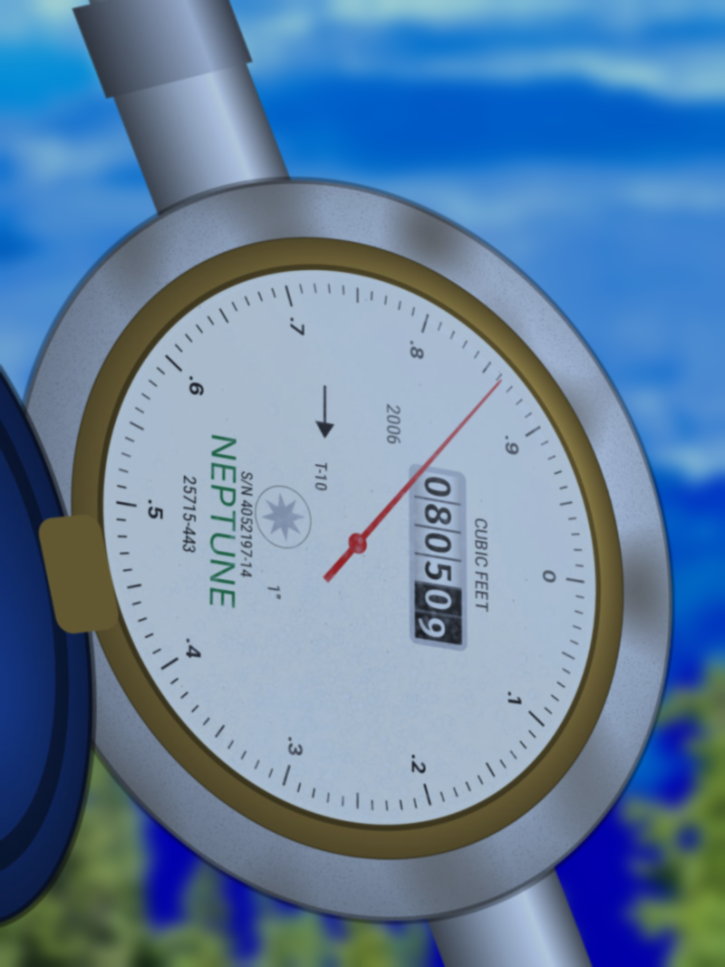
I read 80508.86 (ft³)
